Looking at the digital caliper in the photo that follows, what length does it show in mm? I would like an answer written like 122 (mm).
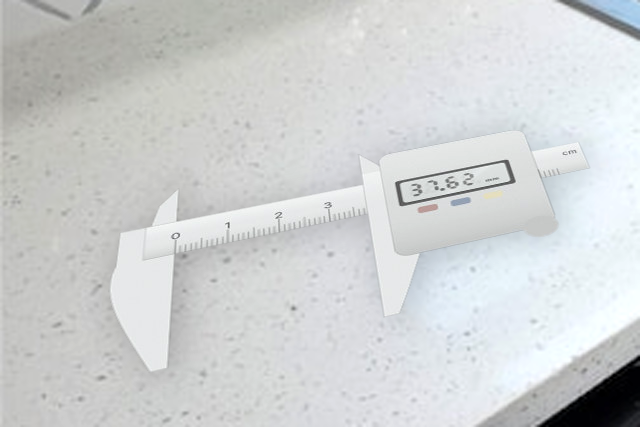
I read 37.62 (mm)
